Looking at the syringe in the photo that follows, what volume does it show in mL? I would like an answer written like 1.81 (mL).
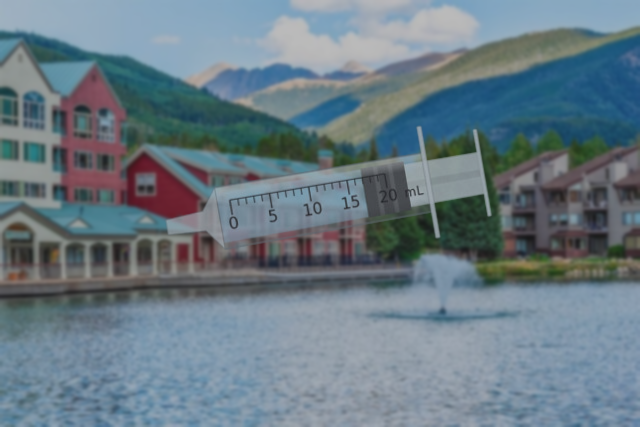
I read 17 (mL)
